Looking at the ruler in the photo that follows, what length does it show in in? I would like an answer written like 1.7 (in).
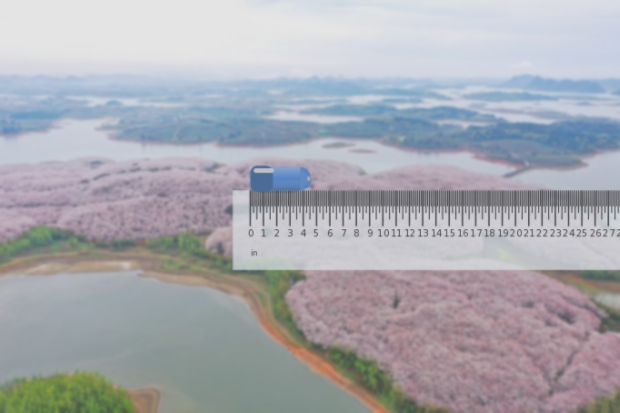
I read 4.5 (in)
